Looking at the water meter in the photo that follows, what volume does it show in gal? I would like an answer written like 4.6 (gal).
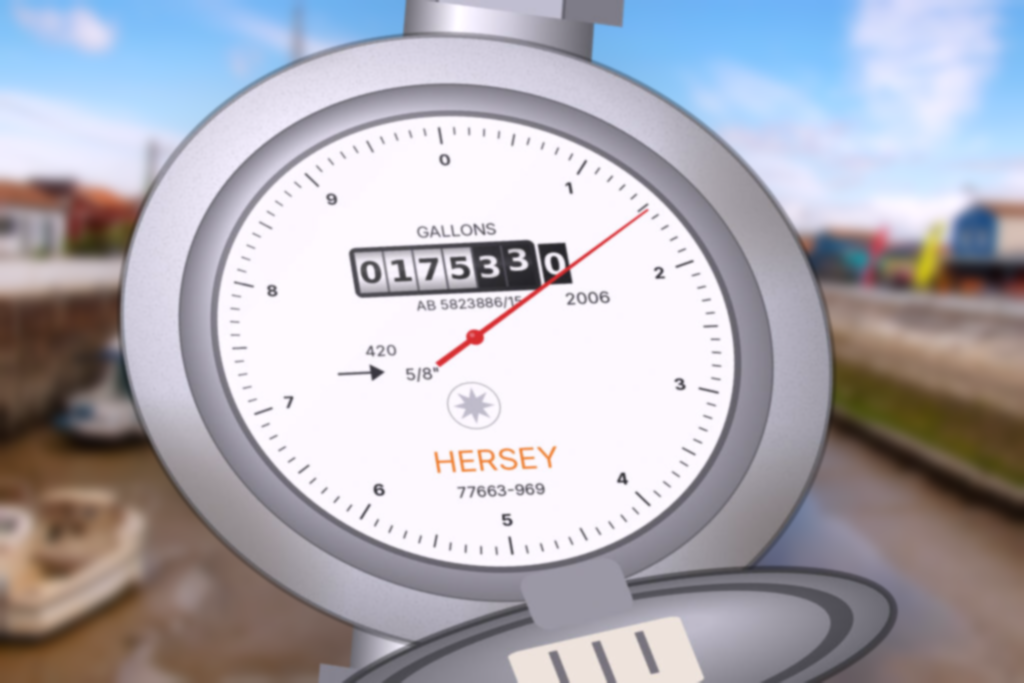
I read 175331.5 (gal)
